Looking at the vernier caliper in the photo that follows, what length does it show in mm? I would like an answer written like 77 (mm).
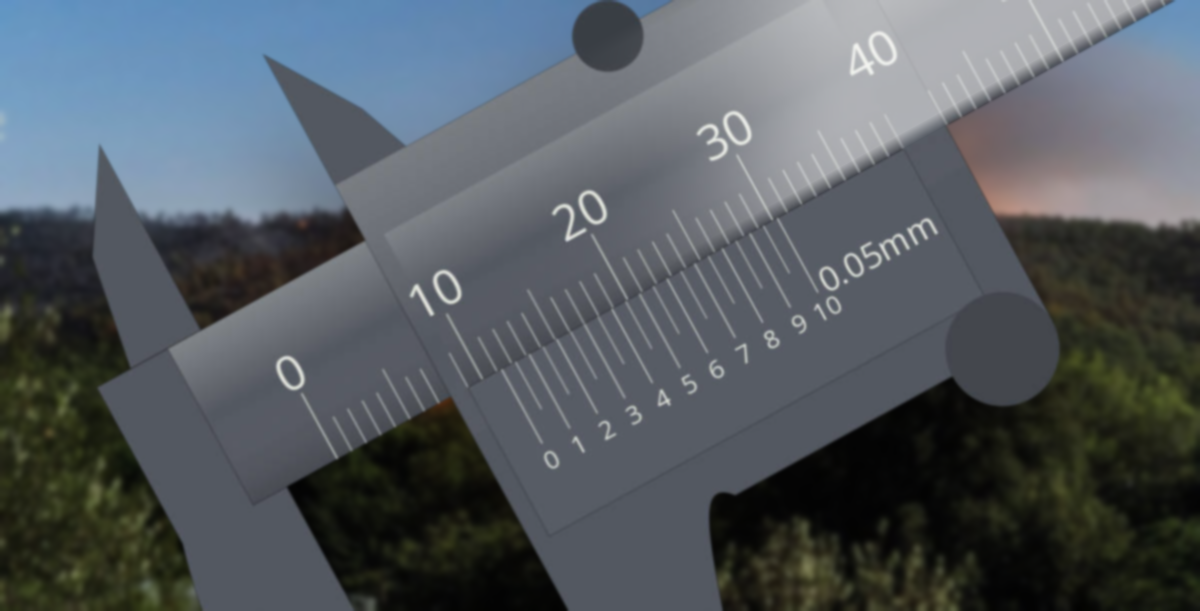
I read 11.3 (mm)
